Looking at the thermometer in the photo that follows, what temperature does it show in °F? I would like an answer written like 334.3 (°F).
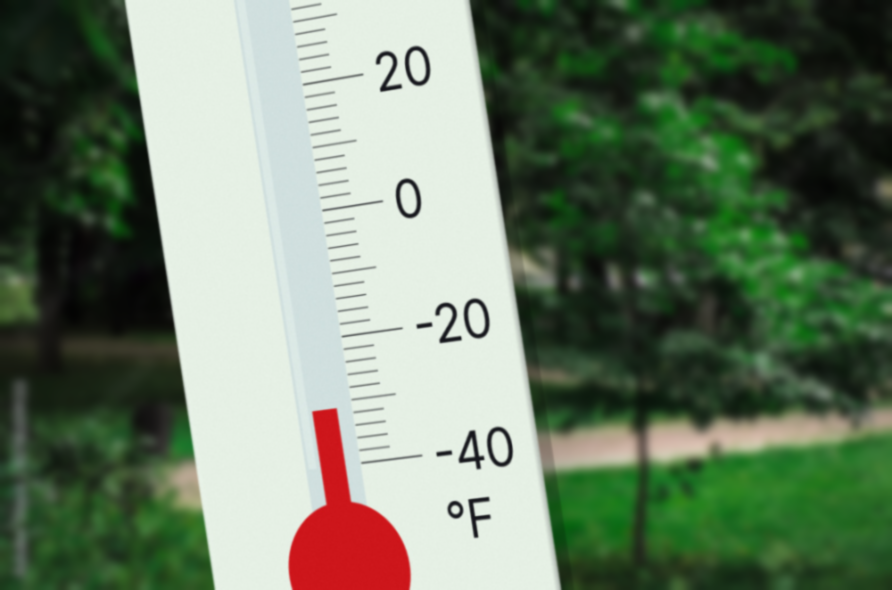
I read -31 (°F)
